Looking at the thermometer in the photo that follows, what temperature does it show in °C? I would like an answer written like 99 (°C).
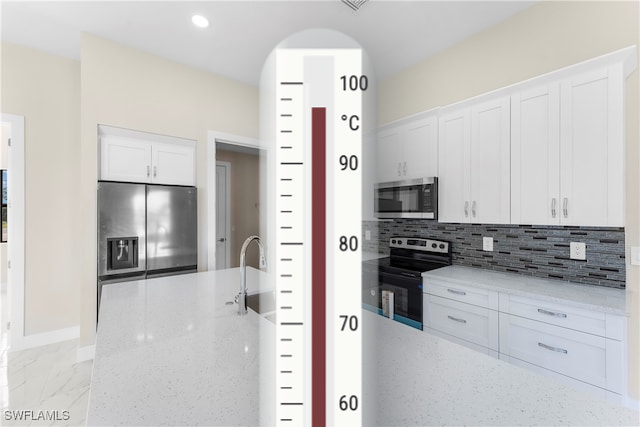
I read 97 (°C)
